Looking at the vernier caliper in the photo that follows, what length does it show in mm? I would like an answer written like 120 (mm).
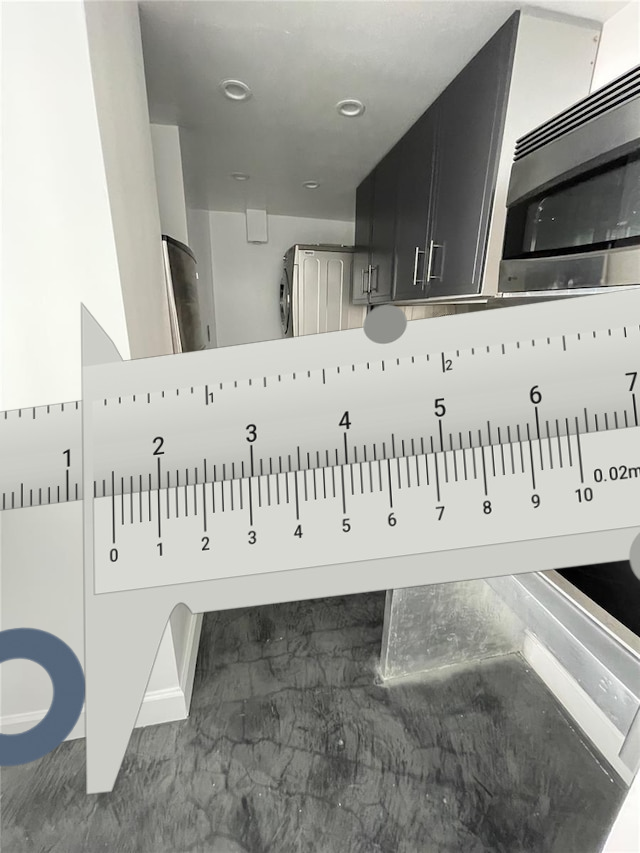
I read 15.0 (mm)
